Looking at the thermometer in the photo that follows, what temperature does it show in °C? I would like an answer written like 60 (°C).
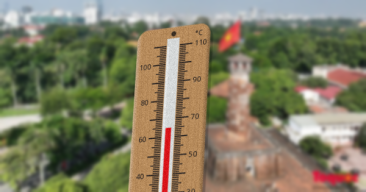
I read 65 (°C)
